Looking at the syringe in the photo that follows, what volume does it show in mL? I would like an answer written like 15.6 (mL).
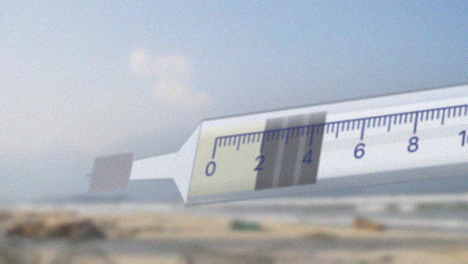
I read 2 (mL)
